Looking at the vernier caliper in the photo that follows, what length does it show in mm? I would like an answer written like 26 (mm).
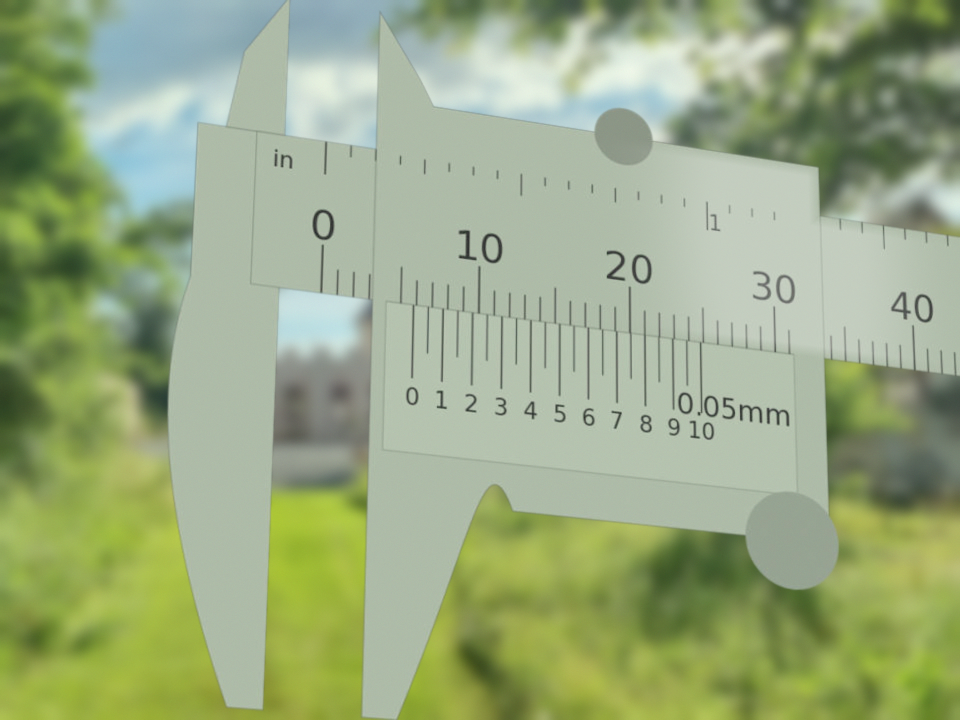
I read 5.8 (mm)
